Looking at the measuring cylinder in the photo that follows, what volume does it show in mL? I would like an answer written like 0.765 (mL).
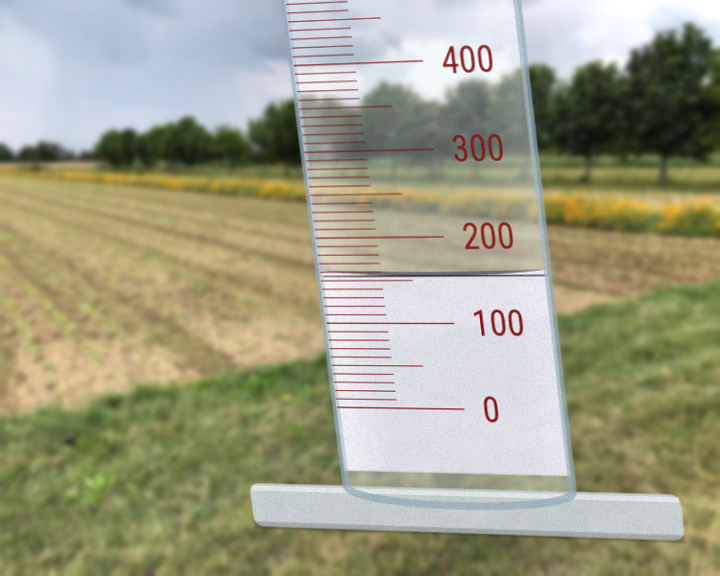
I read 155 (mL)
